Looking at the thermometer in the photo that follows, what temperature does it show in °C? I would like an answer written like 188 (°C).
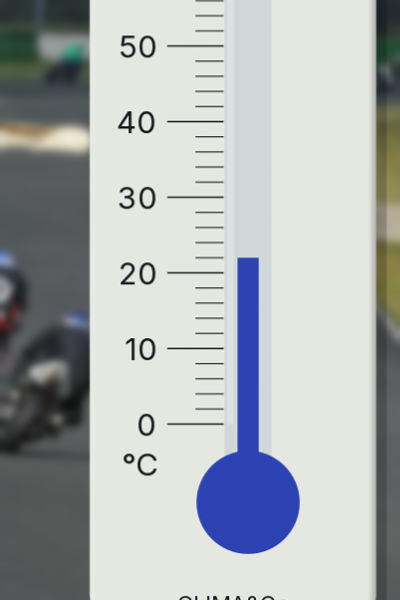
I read 22 (°C)
